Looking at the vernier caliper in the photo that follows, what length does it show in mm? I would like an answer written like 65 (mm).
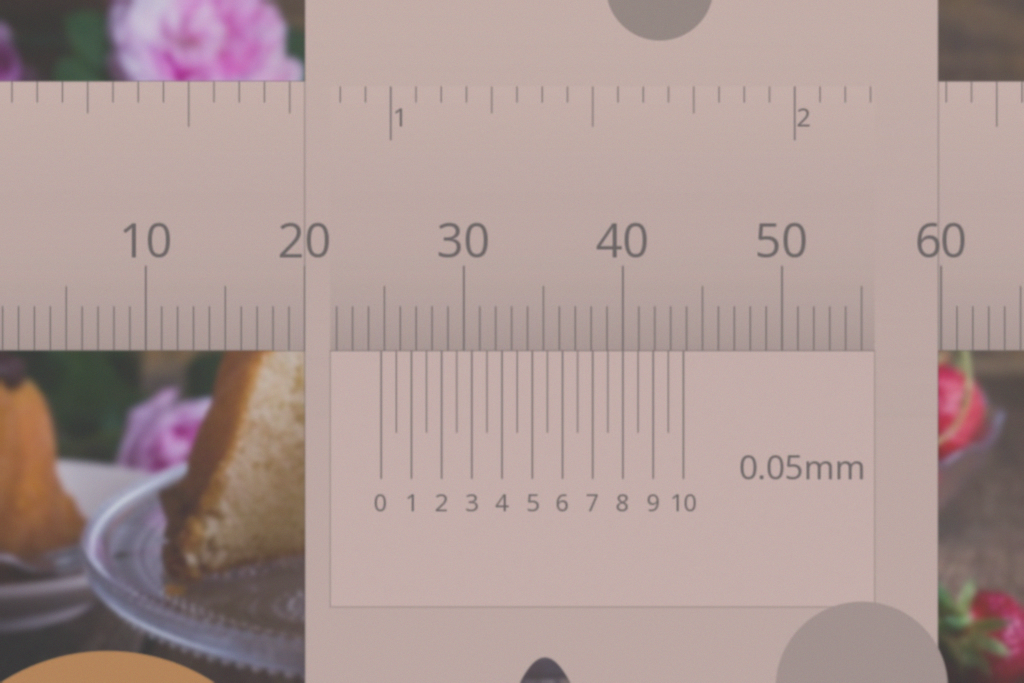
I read 24.8 (mm)
